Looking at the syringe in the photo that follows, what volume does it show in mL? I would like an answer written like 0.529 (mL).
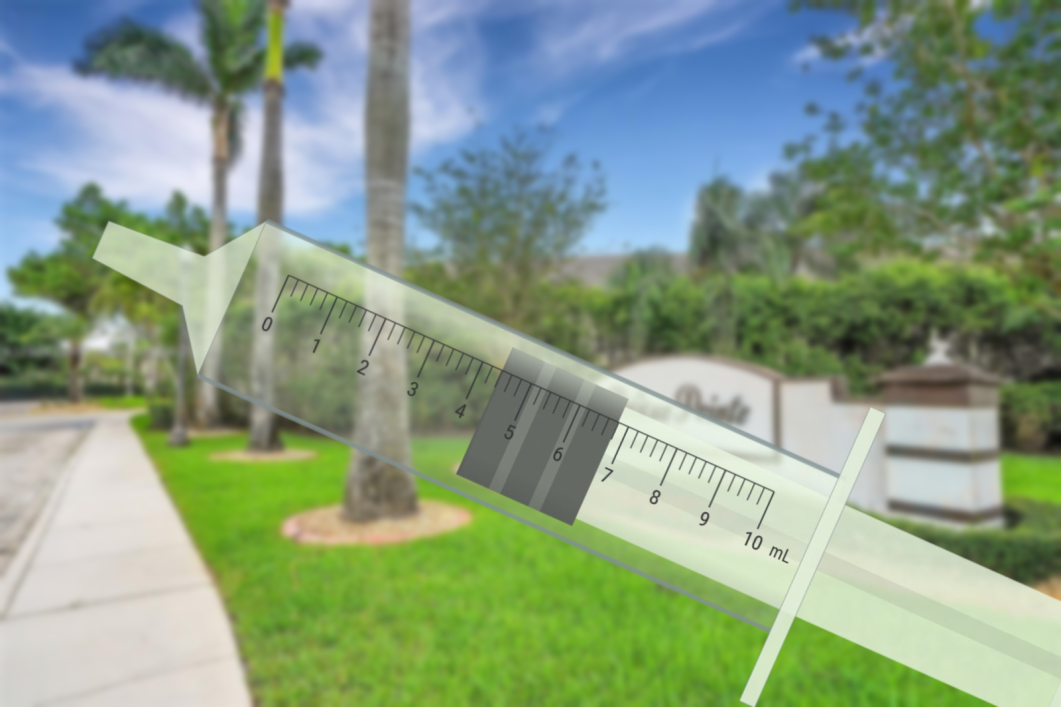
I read 4.4 (mL)
